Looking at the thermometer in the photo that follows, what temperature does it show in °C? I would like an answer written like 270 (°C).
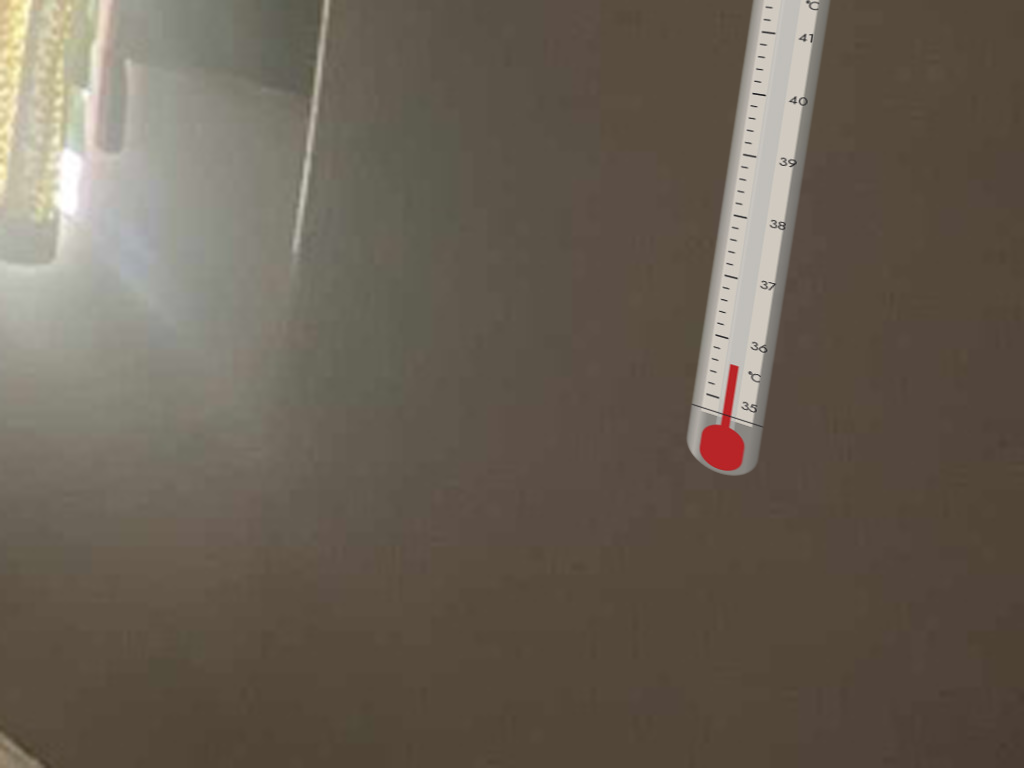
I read 35.6 (°C)
